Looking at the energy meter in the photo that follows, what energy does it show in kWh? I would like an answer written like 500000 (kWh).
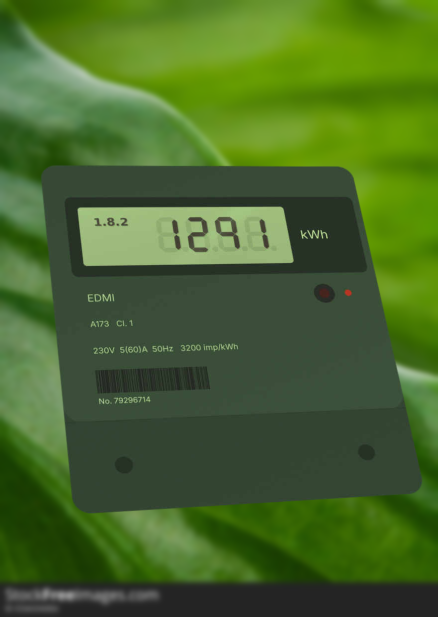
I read 1291 (kWh)
